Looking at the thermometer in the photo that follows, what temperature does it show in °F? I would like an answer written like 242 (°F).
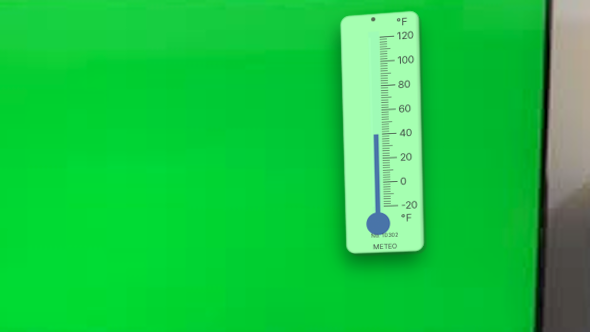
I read 40 (°F)
